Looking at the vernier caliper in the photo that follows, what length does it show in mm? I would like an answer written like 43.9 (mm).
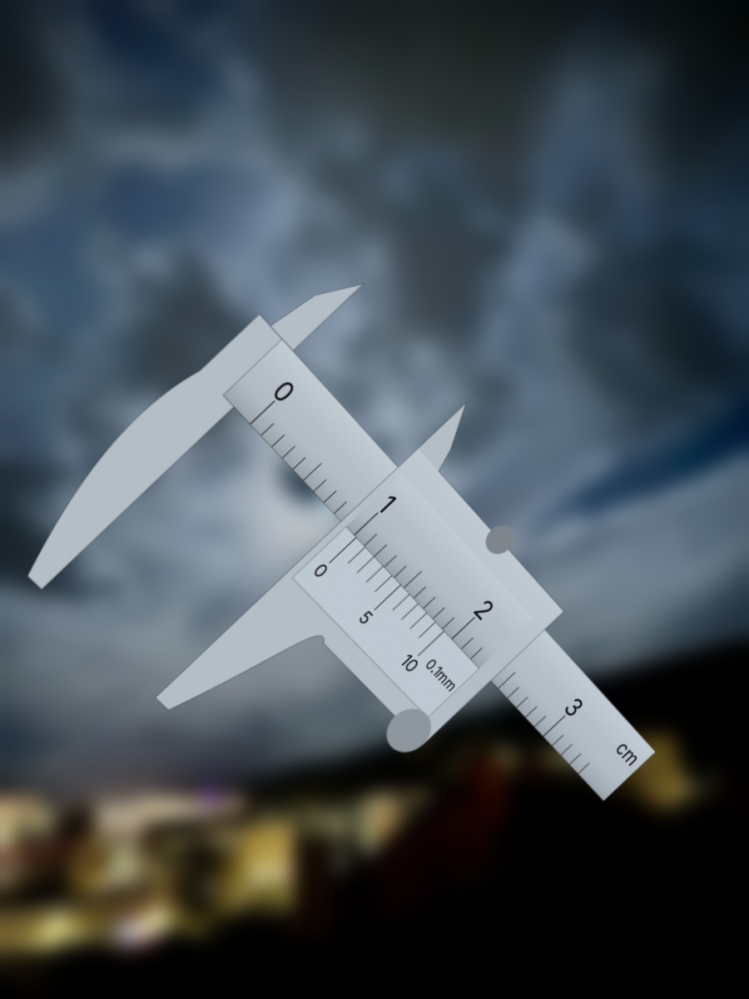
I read 10.2 (mm)
